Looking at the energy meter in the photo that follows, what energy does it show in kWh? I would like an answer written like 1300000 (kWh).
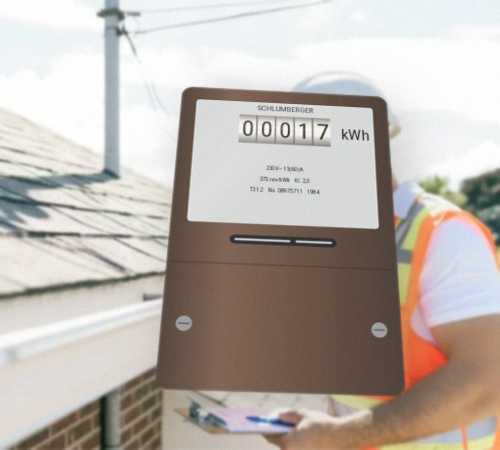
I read 17 (kWh)
